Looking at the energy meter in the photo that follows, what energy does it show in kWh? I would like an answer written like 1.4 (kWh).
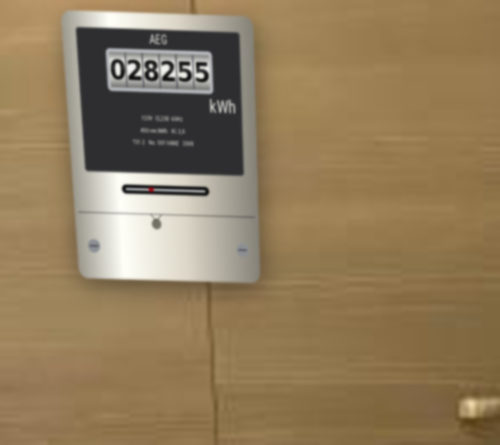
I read 28255 (kWh)
